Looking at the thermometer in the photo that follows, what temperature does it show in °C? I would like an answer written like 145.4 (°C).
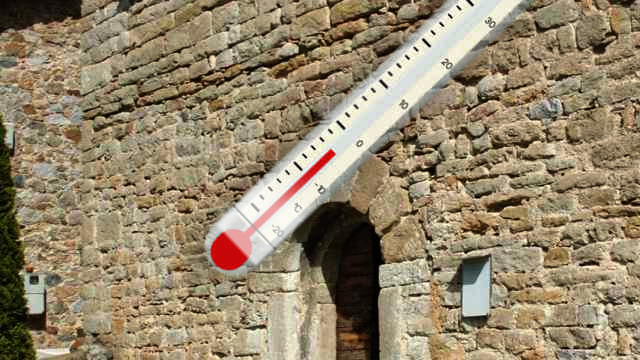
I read -4 (°C)
